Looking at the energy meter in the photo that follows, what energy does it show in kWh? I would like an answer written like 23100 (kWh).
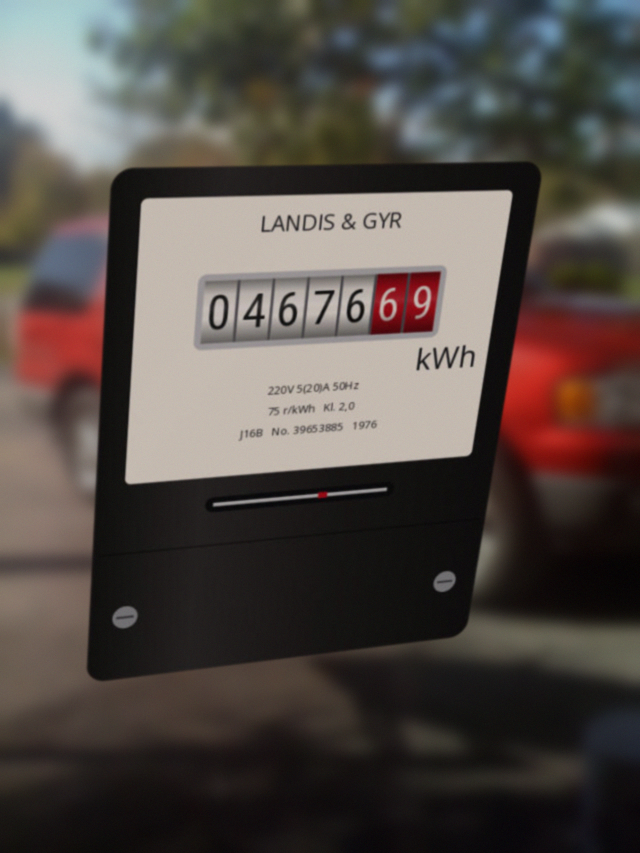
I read 4676.69 (kWh)
